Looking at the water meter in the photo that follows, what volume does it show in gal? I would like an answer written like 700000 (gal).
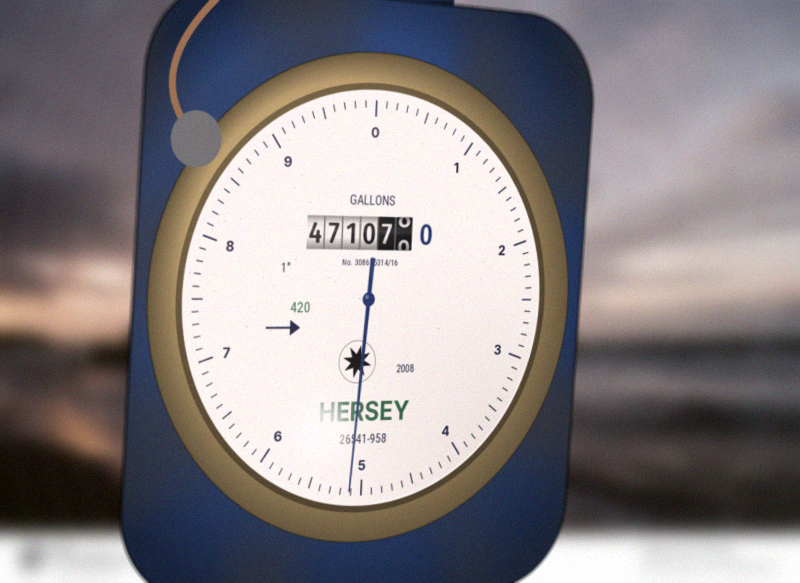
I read 4710785.1 (gal)
